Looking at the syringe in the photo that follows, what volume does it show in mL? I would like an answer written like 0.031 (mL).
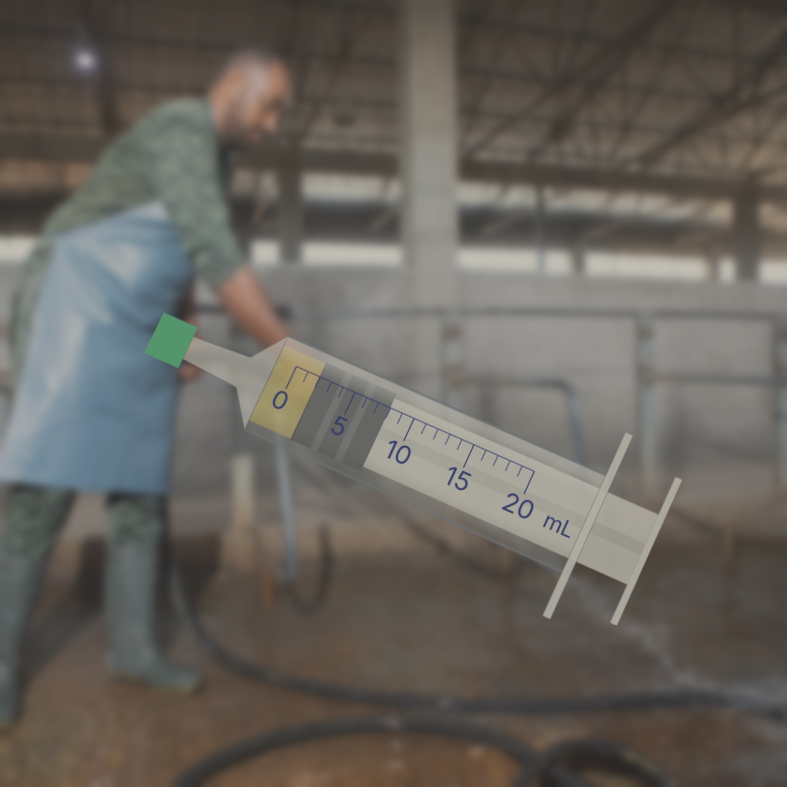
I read 2 (mL)
